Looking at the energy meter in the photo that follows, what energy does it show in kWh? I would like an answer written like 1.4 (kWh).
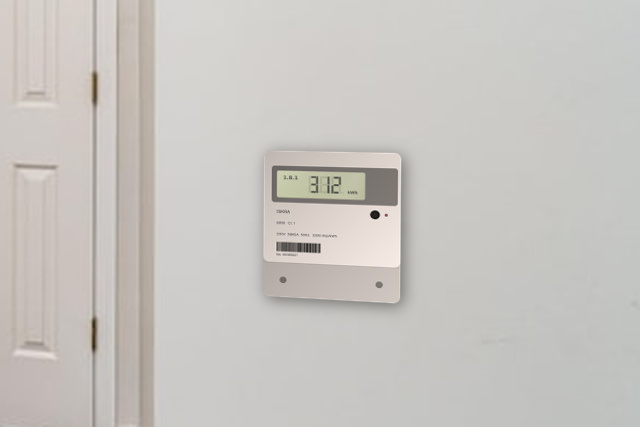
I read 312 (kWh)
